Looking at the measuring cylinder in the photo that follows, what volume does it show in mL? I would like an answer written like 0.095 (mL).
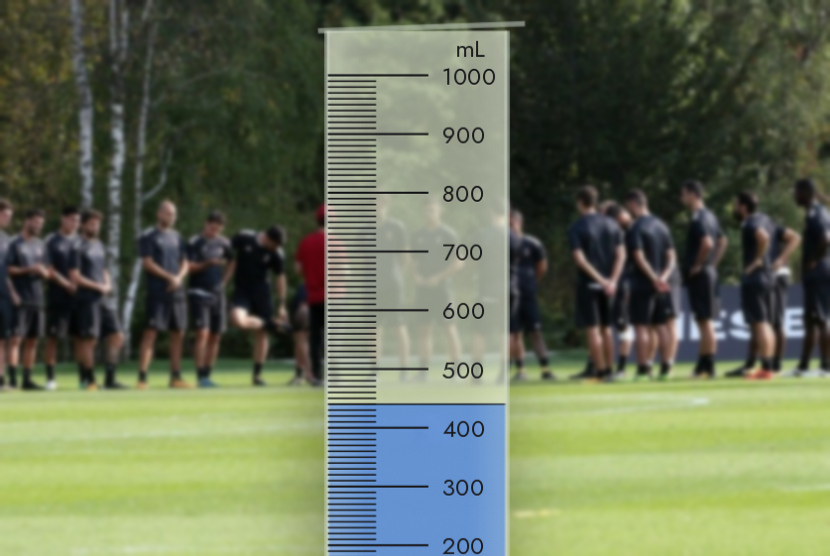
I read 440 (mL)
